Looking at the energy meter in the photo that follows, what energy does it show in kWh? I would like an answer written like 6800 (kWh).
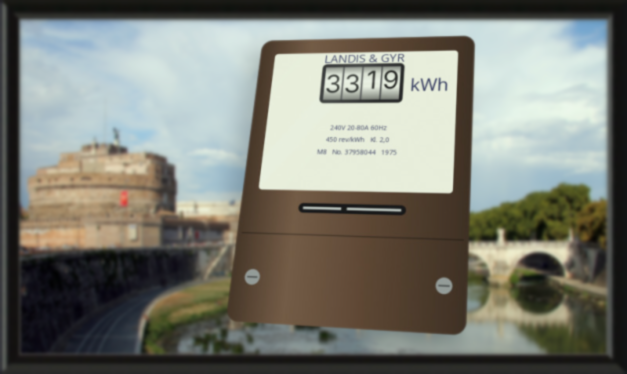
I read 3319 (kWh)
